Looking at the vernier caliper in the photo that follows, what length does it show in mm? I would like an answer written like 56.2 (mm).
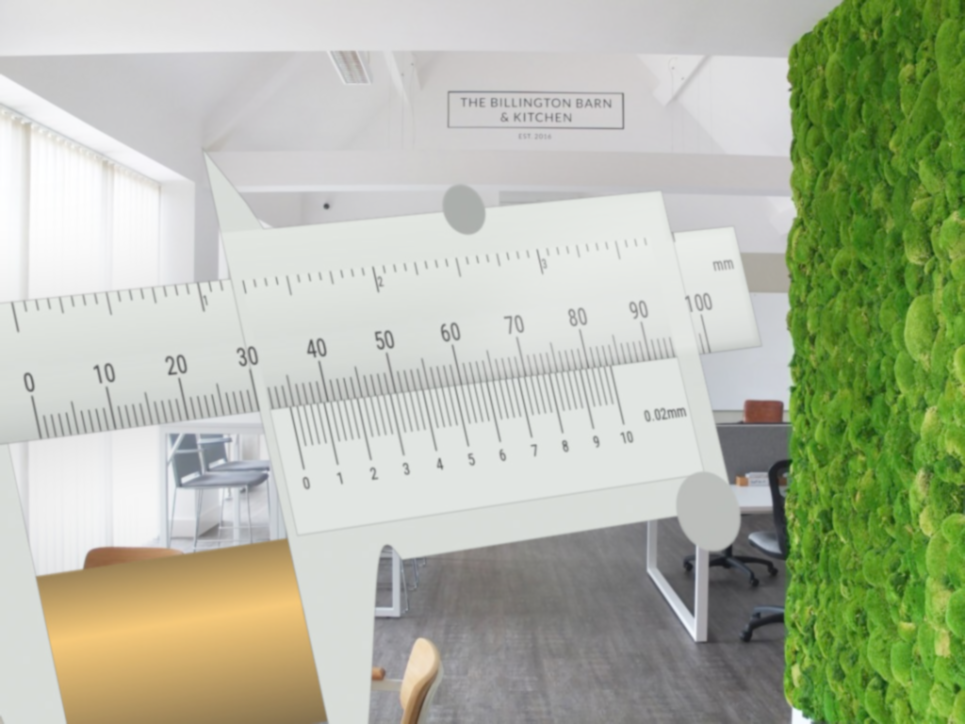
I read 34.5 (mm)
